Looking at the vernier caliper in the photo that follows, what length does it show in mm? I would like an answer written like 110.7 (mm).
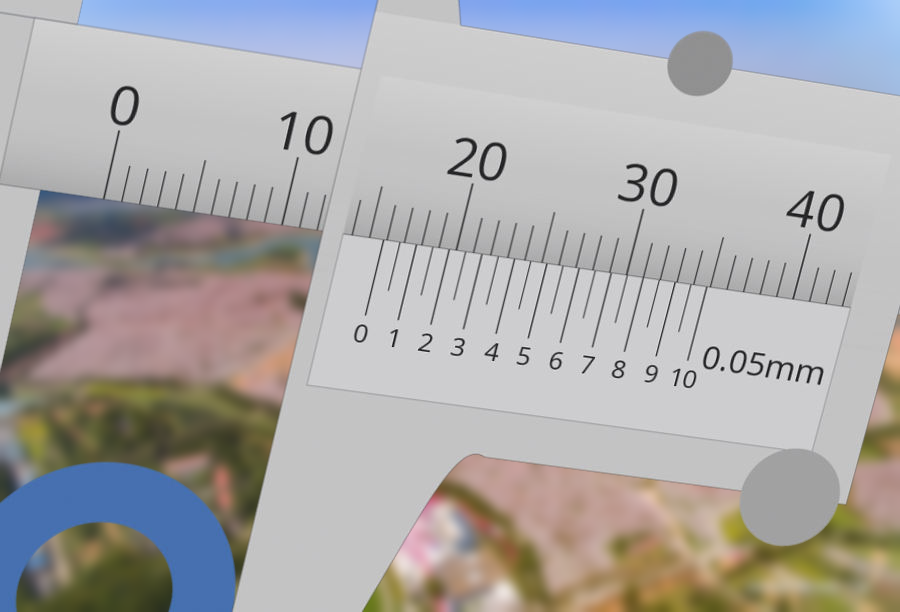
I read 15.8 (mm)
